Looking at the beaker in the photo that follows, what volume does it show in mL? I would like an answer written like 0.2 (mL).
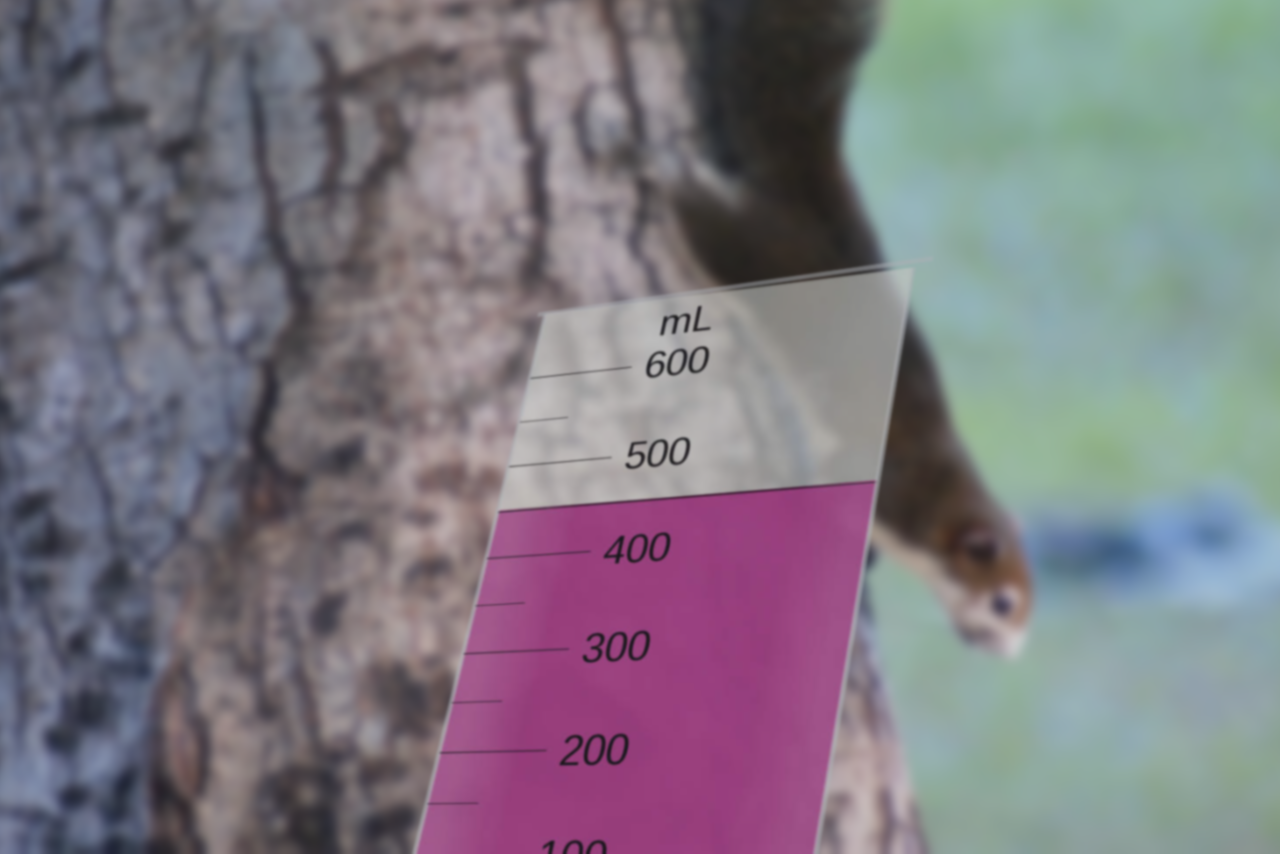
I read 450 (mL)
